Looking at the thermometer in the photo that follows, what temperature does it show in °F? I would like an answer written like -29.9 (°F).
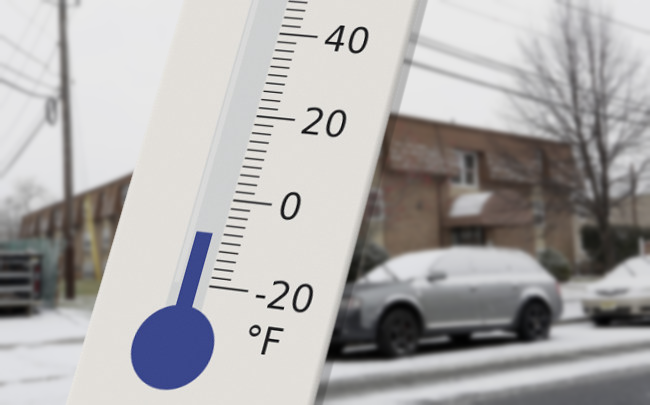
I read -8 (°F)
